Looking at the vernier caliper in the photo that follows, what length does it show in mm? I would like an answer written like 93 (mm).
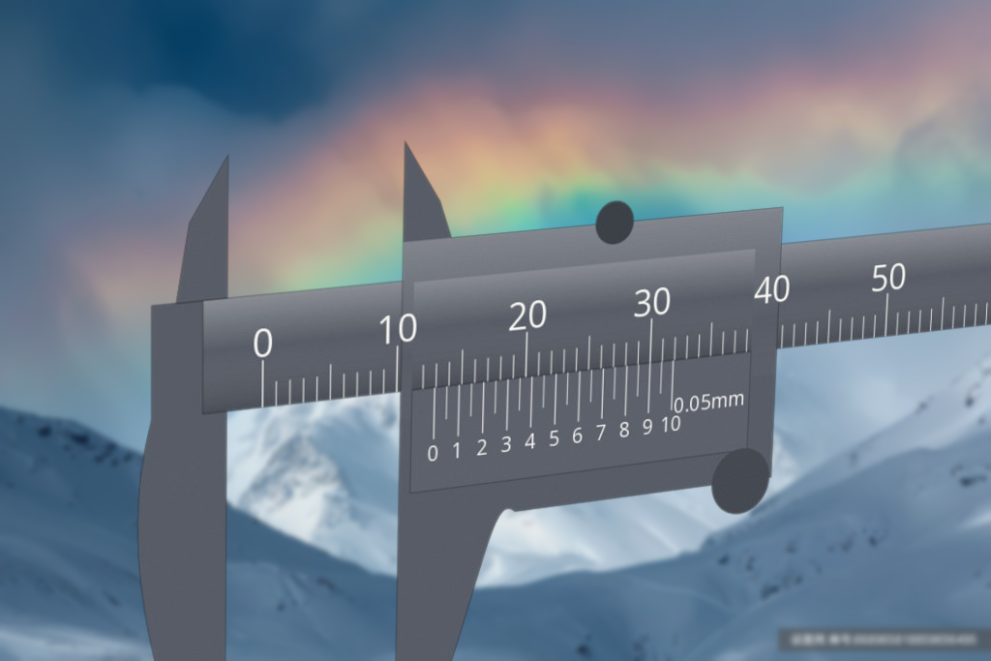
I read 12.9 (mm)
